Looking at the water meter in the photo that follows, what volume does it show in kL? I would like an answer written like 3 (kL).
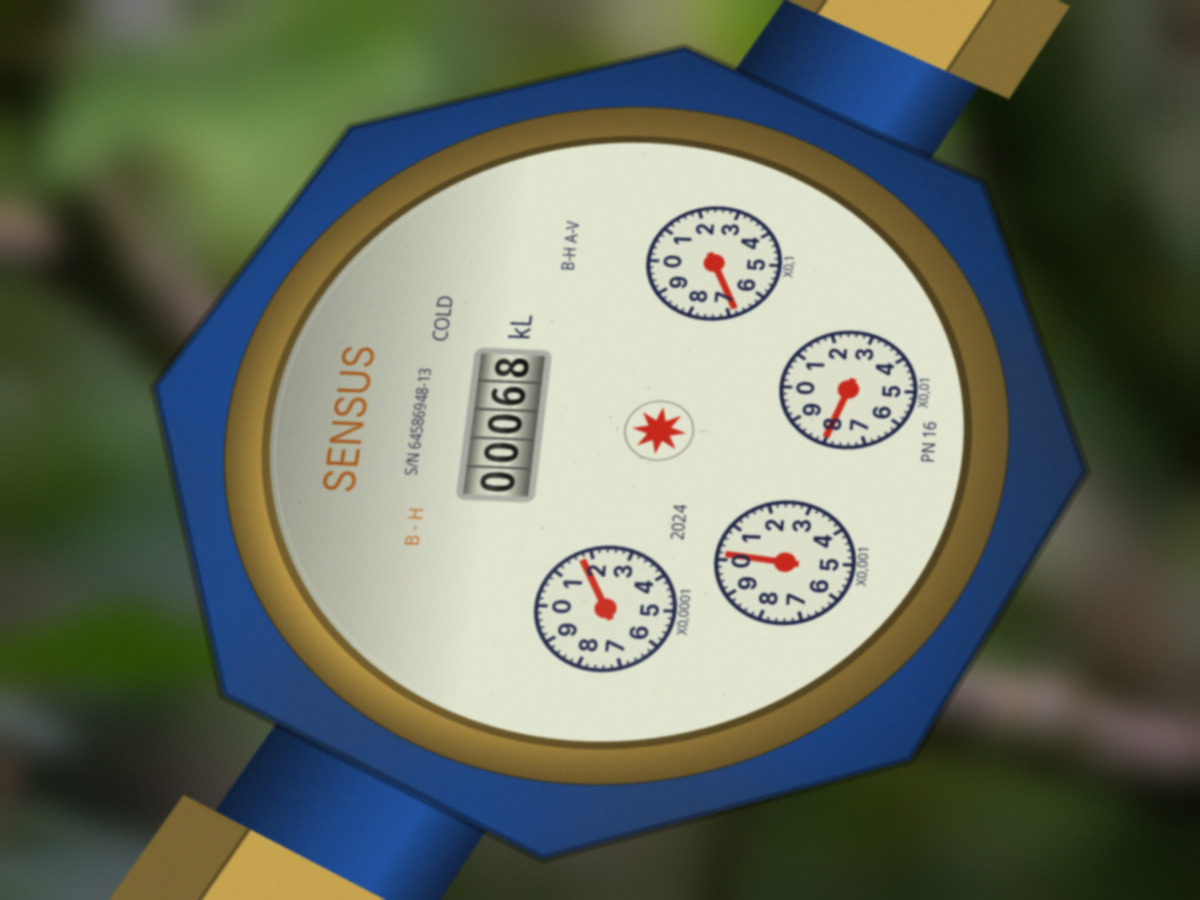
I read 68.6801 (kL)
